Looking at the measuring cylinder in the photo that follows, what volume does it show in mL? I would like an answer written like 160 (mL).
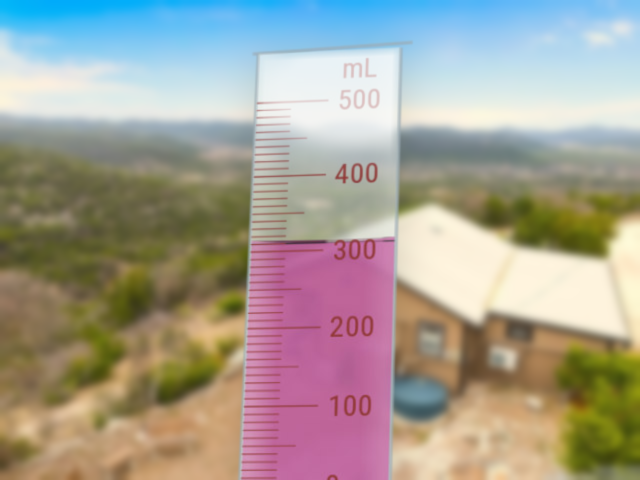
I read 310 (mL)
